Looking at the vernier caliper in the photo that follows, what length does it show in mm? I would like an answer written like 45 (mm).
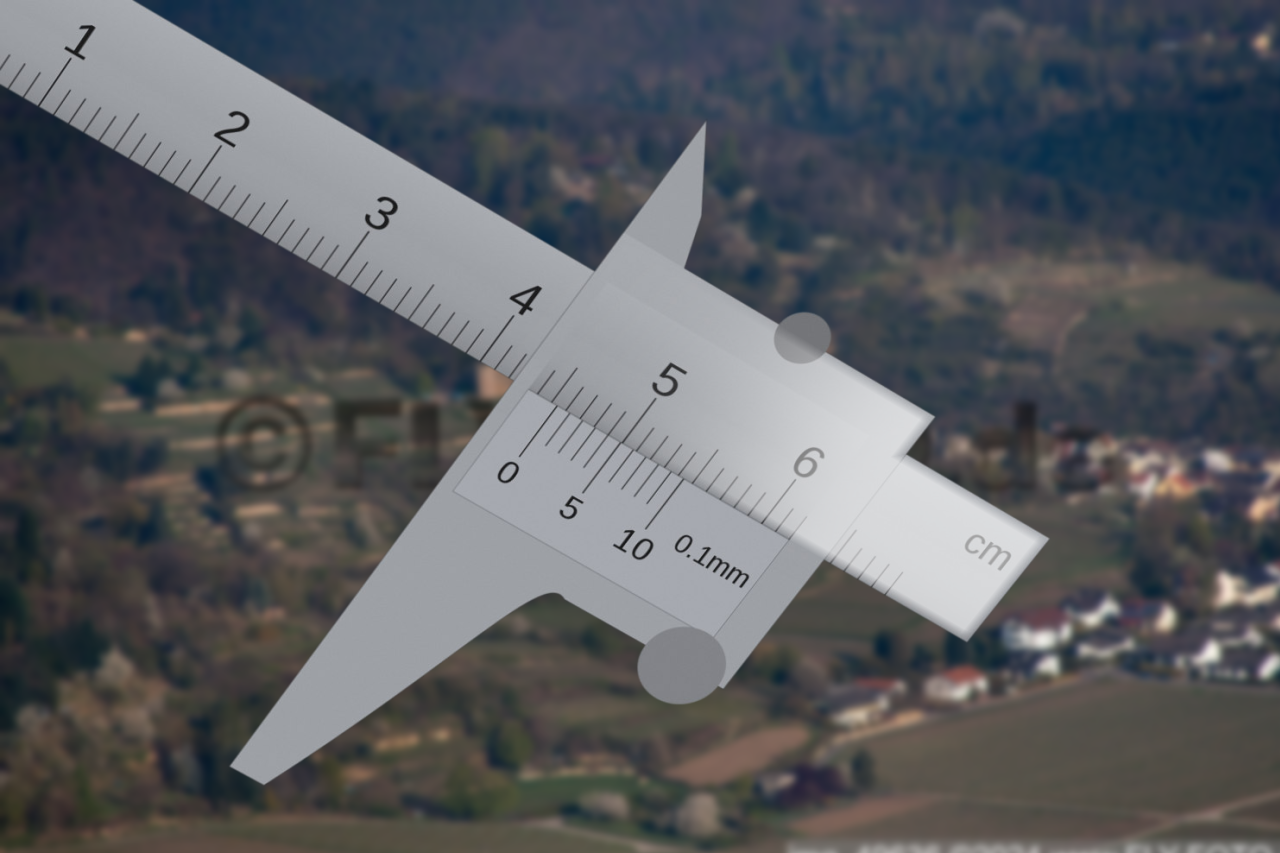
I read 45.4 (mm)
